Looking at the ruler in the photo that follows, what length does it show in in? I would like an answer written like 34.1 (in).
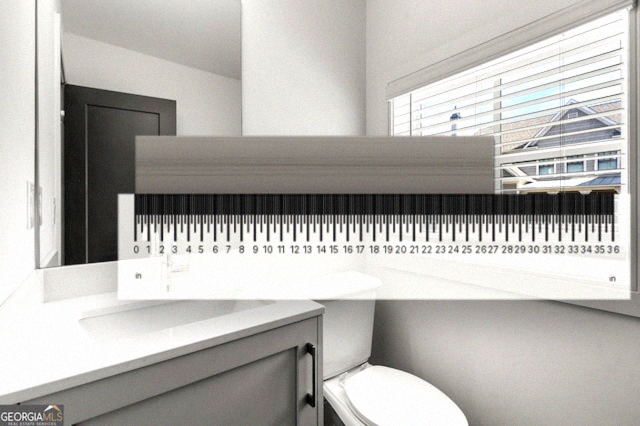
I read 27 (in)
